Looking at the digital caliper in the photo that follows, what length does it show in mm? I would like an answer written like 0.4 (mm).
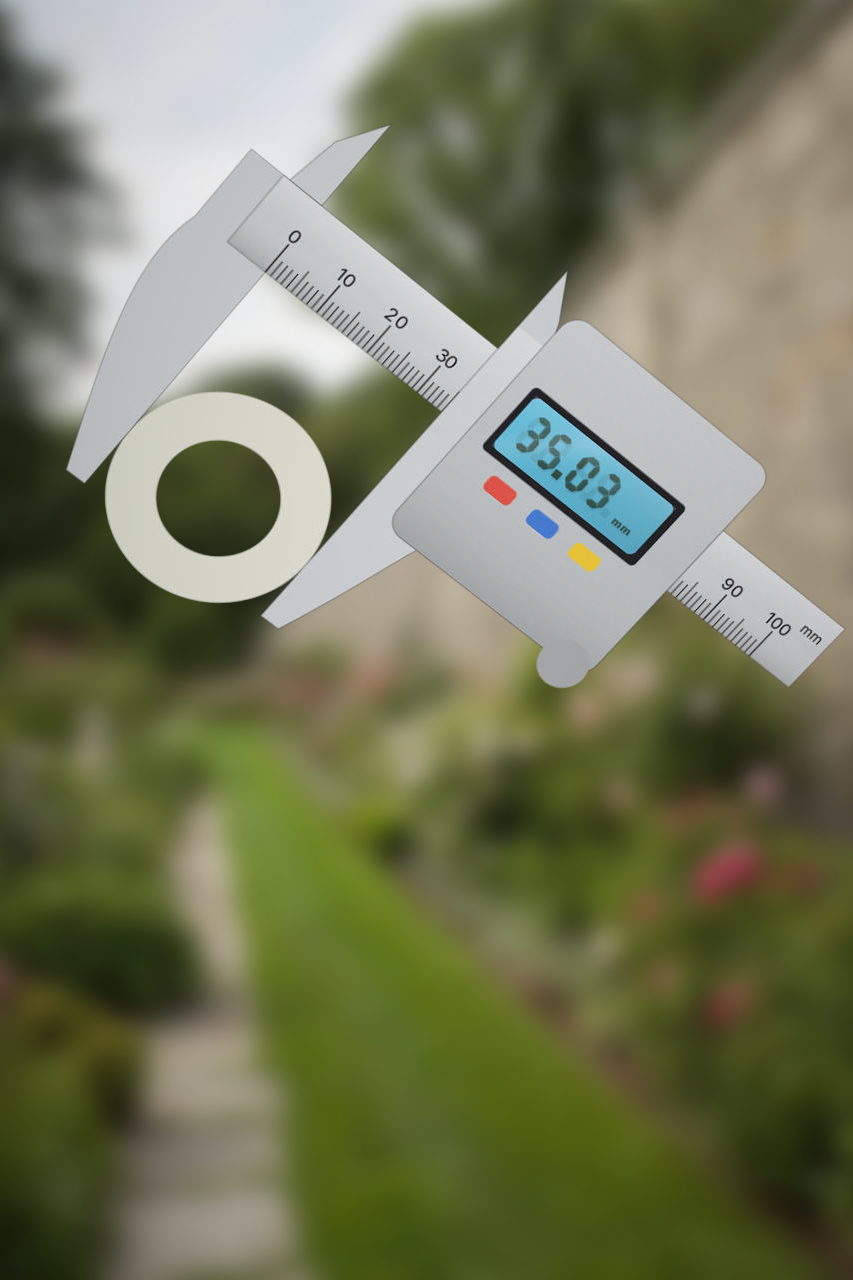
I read 35.03 (mm)
